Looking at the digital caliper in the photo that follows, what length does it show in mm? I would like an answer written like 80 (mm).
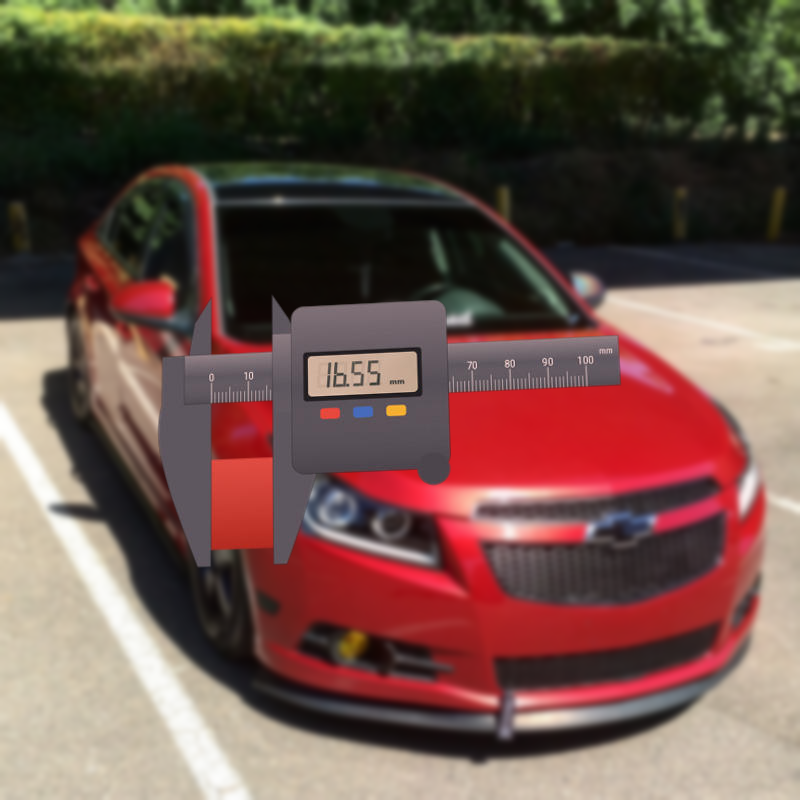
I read 16.55 (mm)
